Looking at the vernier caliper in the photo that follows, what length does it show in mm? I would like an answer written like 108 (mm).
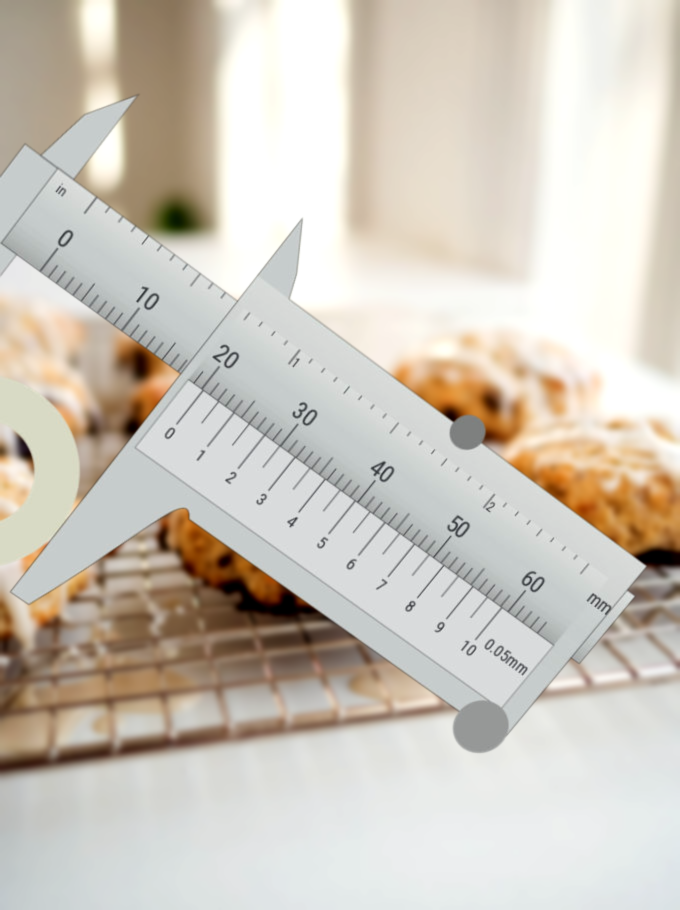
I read 20.2 (mm)
